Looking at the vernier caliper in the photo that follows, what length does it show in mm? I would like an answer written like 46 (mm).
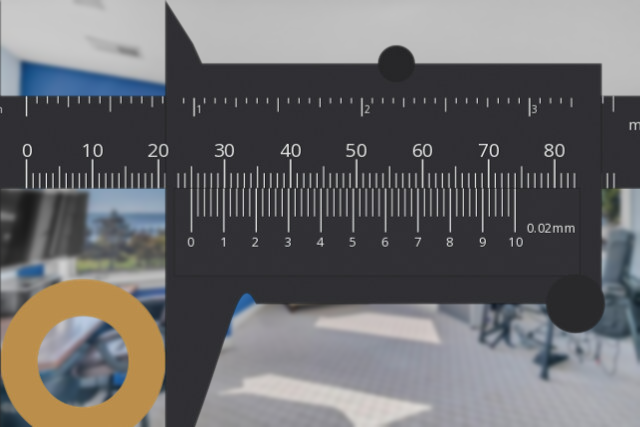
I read 25.0 (mm)
